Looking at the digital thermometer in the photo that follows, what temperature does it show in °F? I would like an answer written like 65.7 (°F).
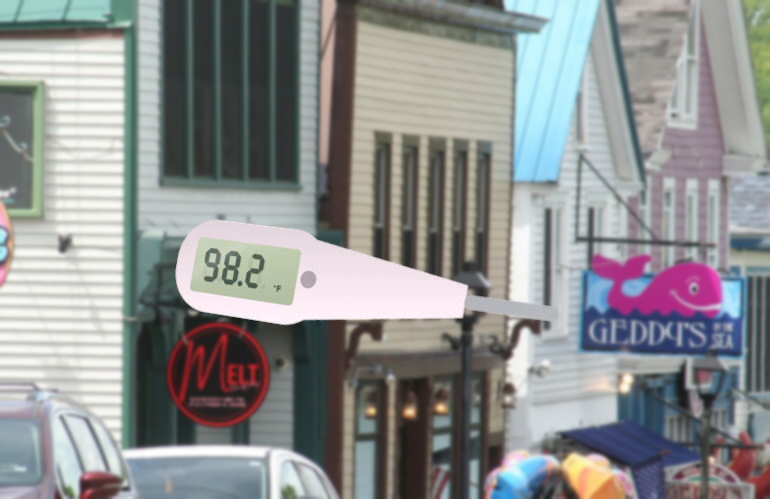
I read 98.2 (°F)
